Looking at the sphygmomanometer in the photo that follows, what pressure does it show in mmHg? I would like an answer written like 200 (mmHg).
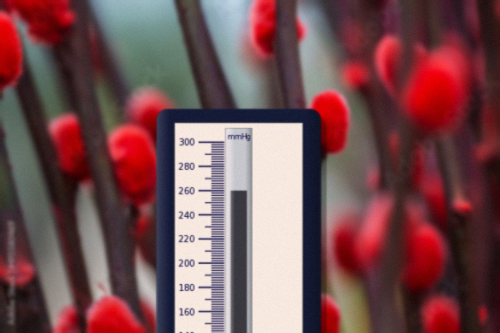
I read 260 (mmHg)
